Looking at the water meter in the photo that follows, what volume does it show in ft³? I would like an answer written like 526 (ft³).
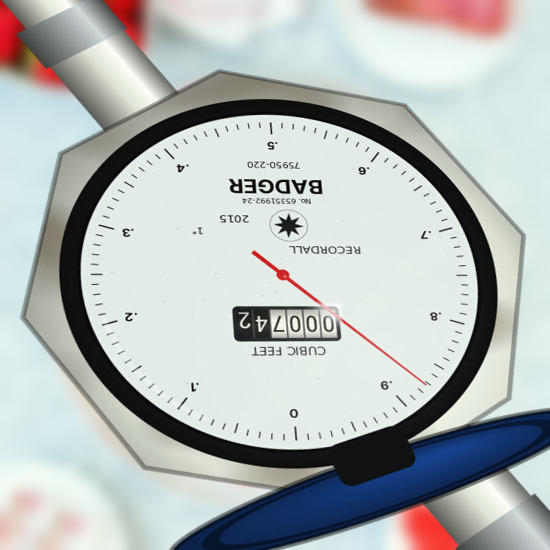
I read 741.87 (ft³)
